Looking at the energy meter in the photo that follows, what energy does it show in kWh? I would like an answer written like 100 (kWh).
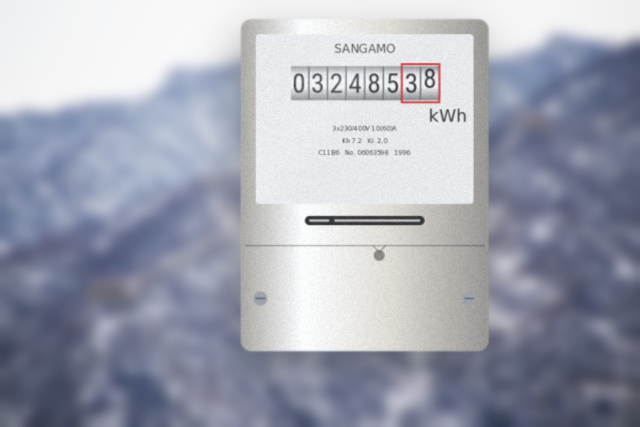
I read 32485.38 (kWh)
